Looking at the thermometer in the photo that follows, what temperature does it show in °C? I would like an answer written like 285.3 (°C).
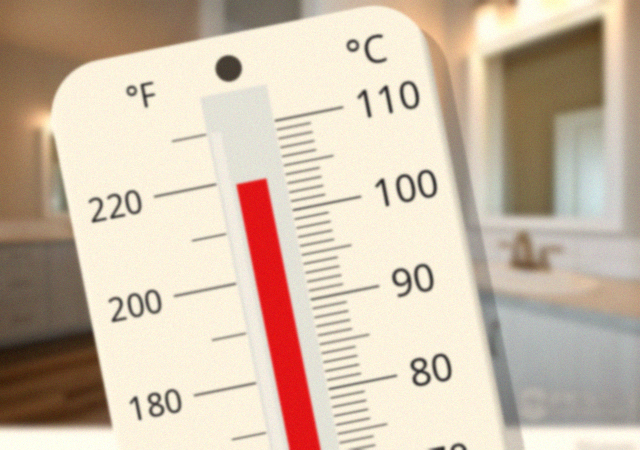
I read 104 (°C)
